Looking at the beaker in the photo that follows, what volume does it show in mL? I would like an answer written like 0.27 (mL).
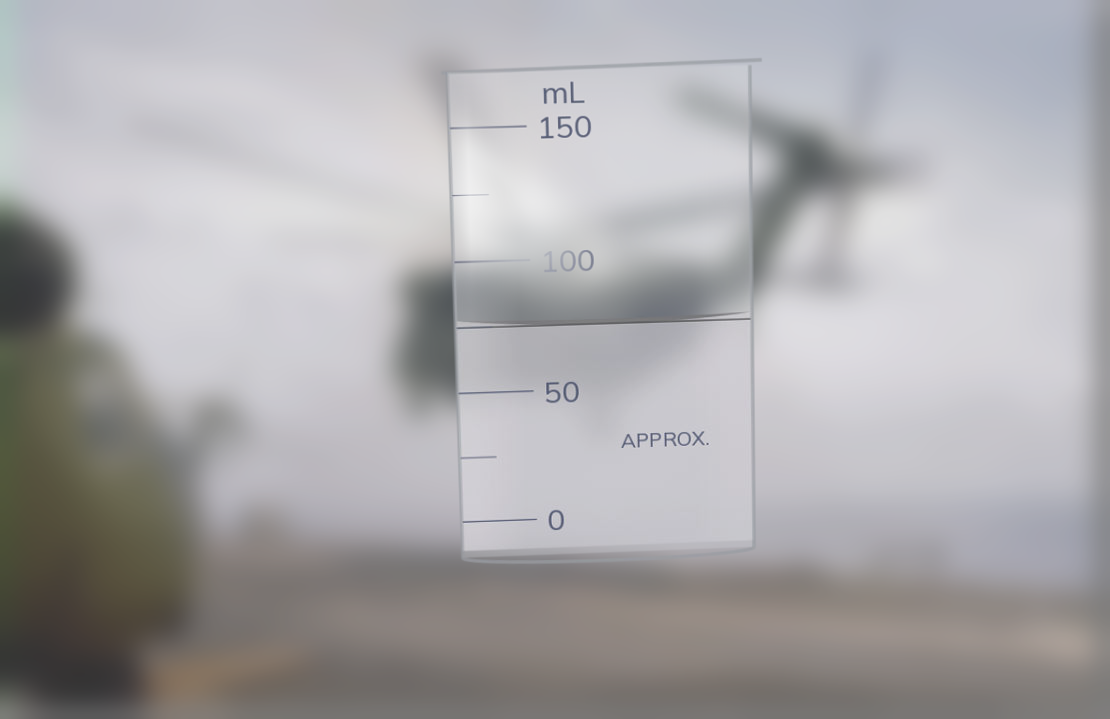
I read 75 (mL)
